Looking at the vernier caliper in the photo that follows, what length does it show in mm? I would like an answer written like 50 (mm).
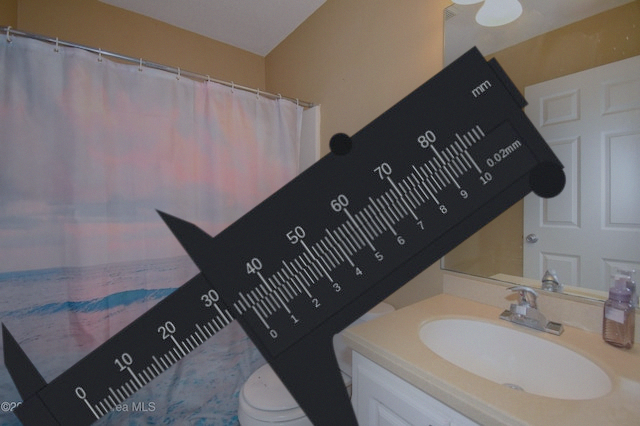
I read 35.5 (mm)
